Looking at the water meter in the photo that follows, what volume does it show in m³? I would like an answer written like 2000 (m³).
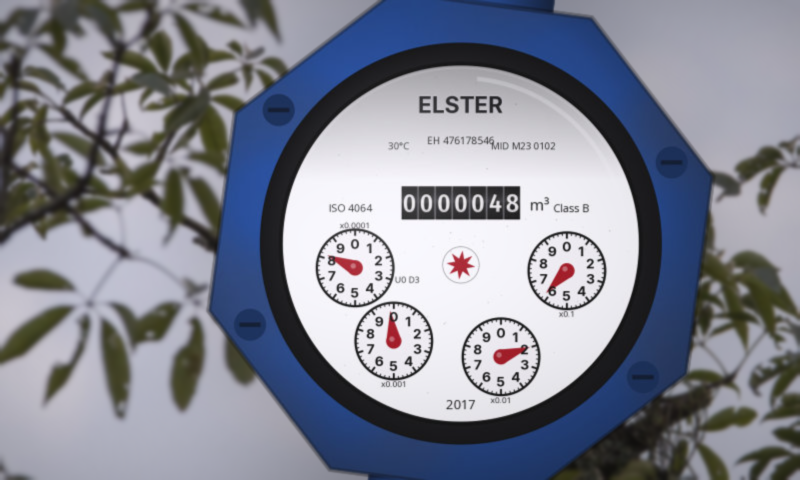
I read 48.6198 (m³)
